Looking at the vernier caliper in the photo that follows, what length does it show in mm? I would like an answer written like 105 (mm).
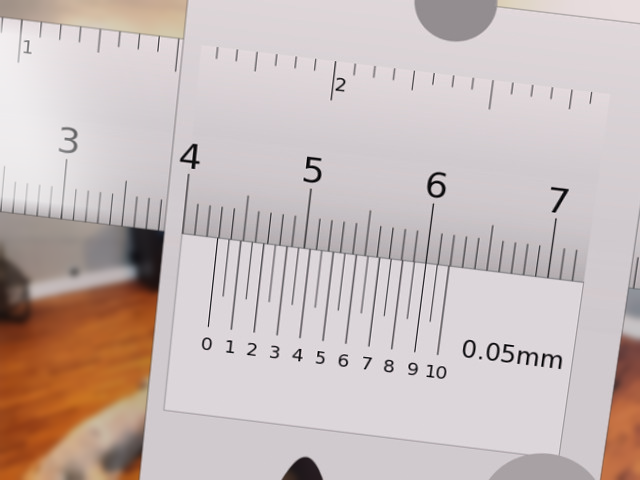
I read 42.9 (mm)
